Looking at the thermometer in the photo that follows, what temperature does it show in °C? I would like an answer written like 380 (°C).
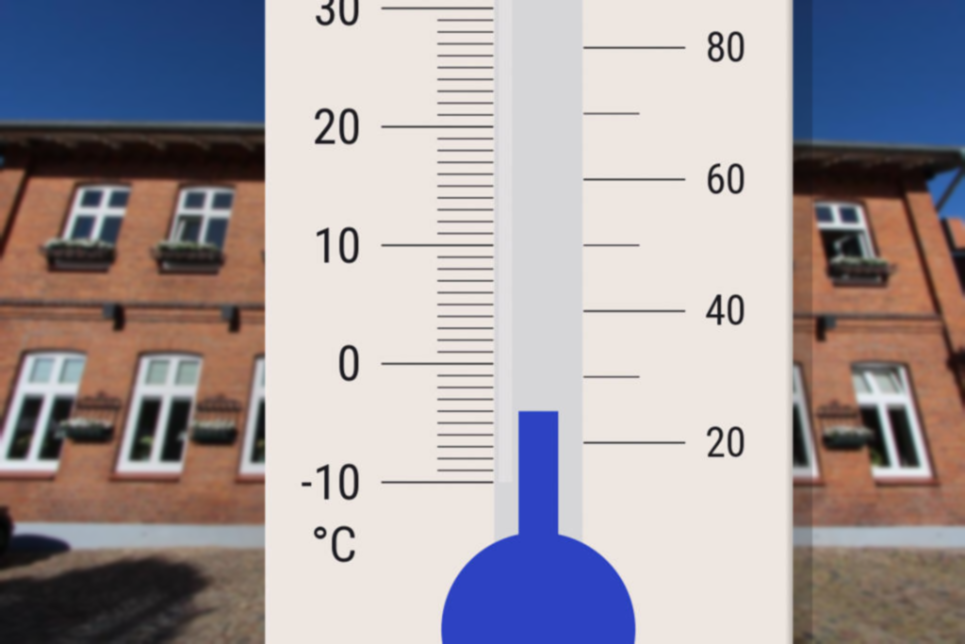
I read -4 (°C)
